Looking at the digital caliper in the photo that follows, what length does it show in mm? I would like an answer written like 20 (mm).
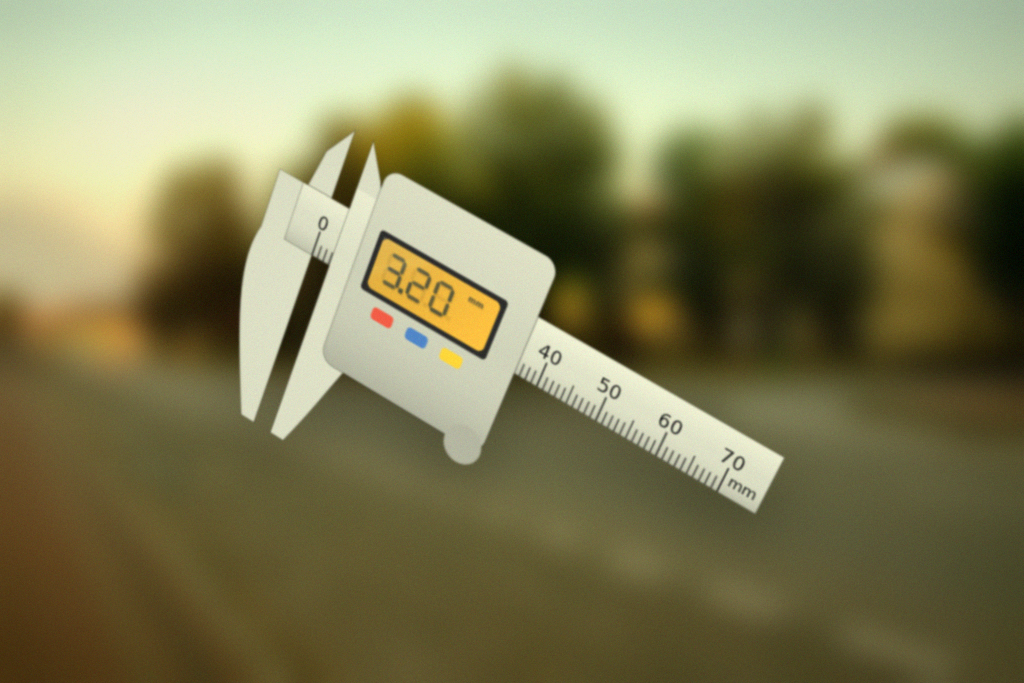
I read 3.20 (mm)
